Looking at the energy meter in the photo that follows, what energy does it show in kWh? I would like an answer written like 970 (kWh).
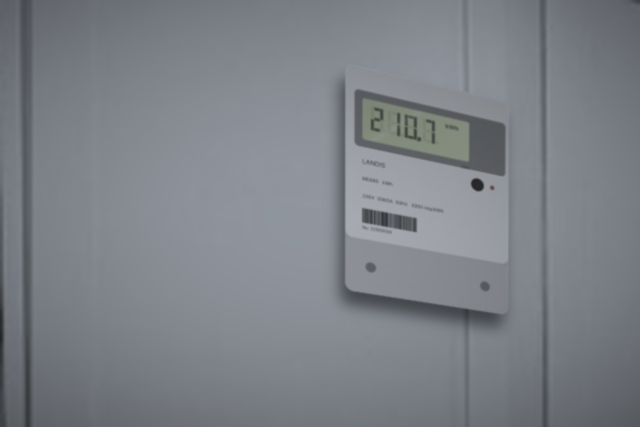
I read 210.7 (kWh)
